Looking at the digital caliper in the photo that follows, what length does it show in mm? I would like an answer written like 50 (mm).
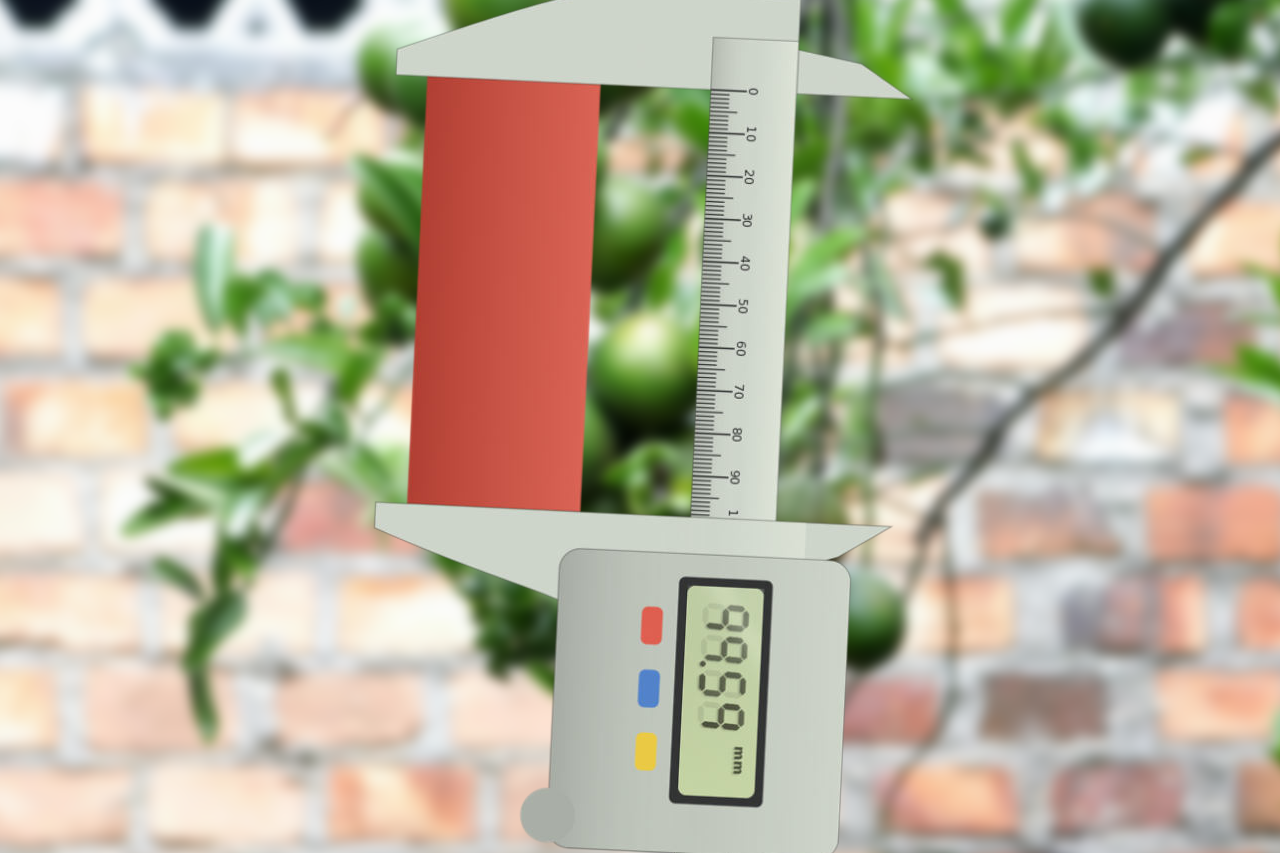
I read 99.59 (mm)
